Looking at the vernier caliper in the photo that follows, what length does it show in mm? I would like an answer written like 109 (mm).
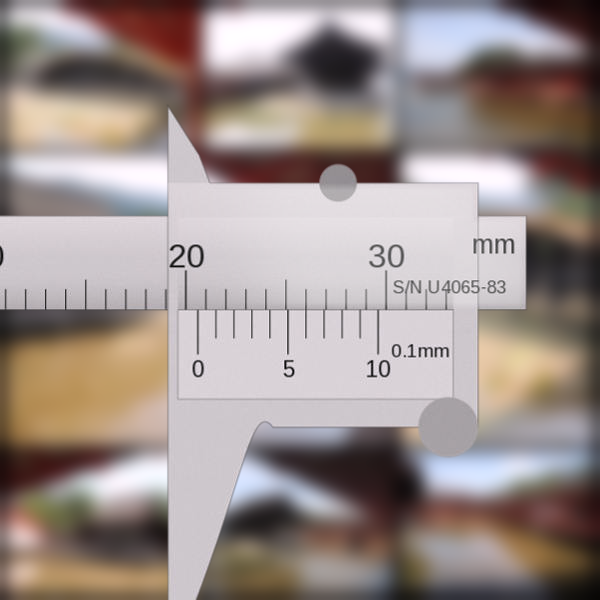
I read 20.6 (mm)
